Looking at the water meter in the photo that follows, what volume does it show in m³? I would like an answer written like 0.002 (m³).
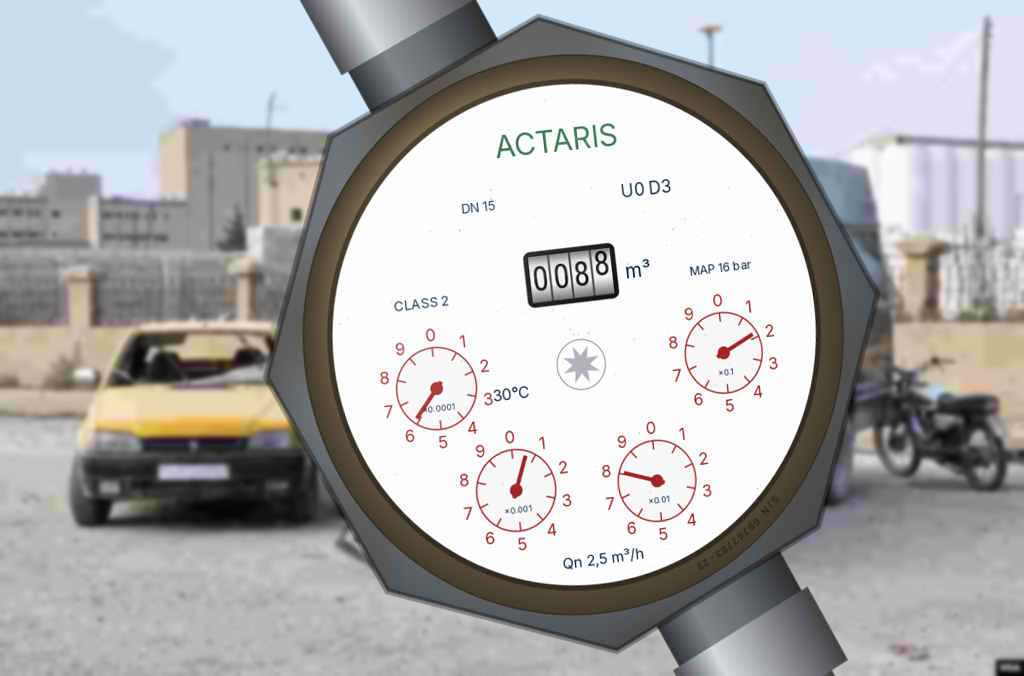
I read 88.1806 (m³)
